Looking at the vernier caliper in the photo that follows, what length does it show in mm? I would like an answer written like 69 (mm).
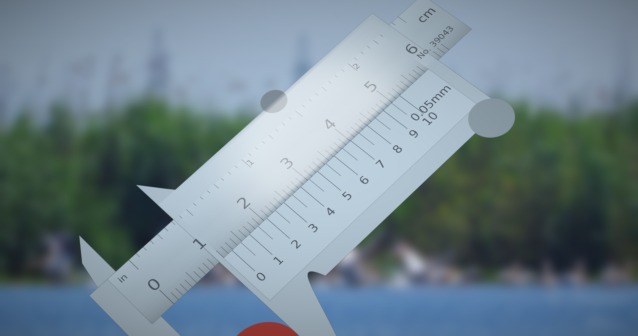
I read 12.8 (mm)
